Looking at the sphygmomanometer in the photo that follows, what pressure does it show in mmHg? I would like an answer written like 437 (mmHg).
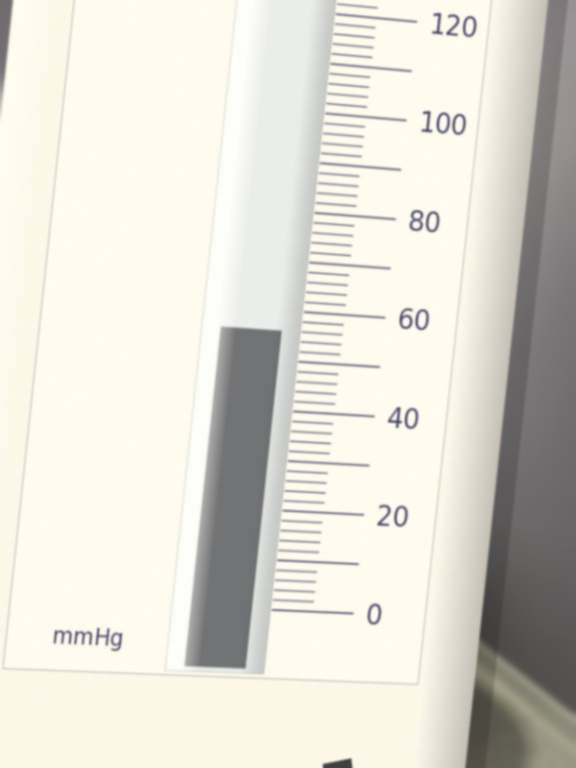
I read 56 (mmHg)
